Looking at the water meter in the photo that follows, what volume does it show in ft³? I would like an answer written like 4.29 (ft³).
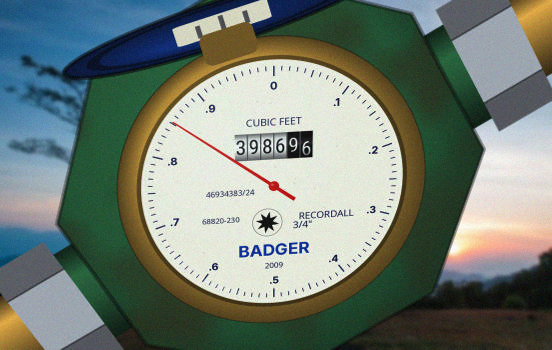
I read 398695.85 (ft³)
